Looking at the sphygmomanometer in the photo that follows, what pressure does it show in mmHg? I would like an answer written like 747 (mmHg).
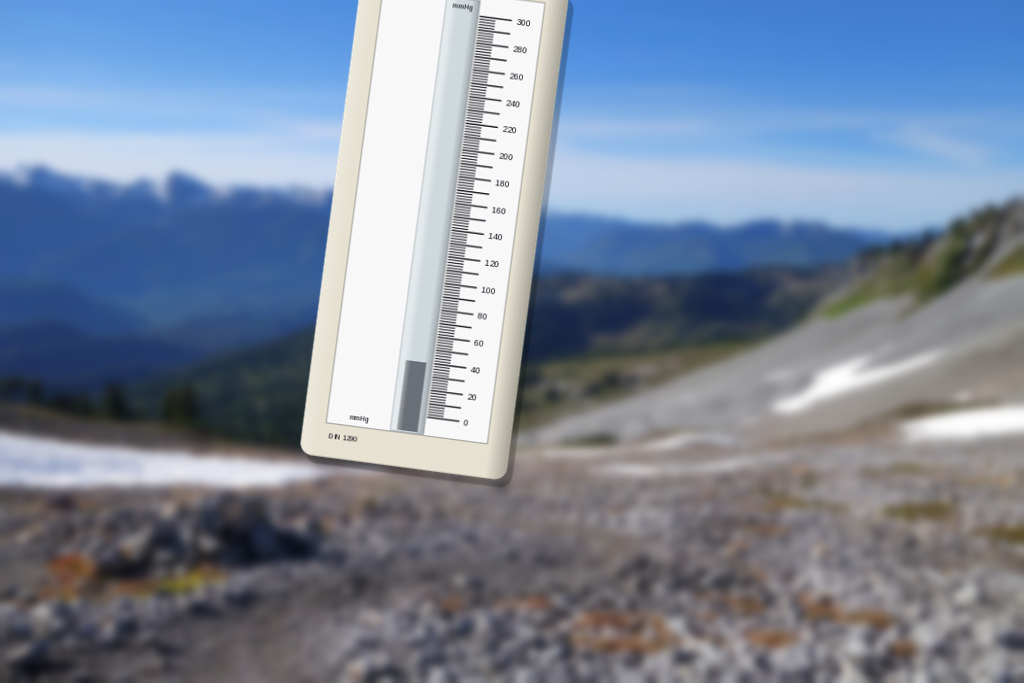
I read 40 (mmHg)
